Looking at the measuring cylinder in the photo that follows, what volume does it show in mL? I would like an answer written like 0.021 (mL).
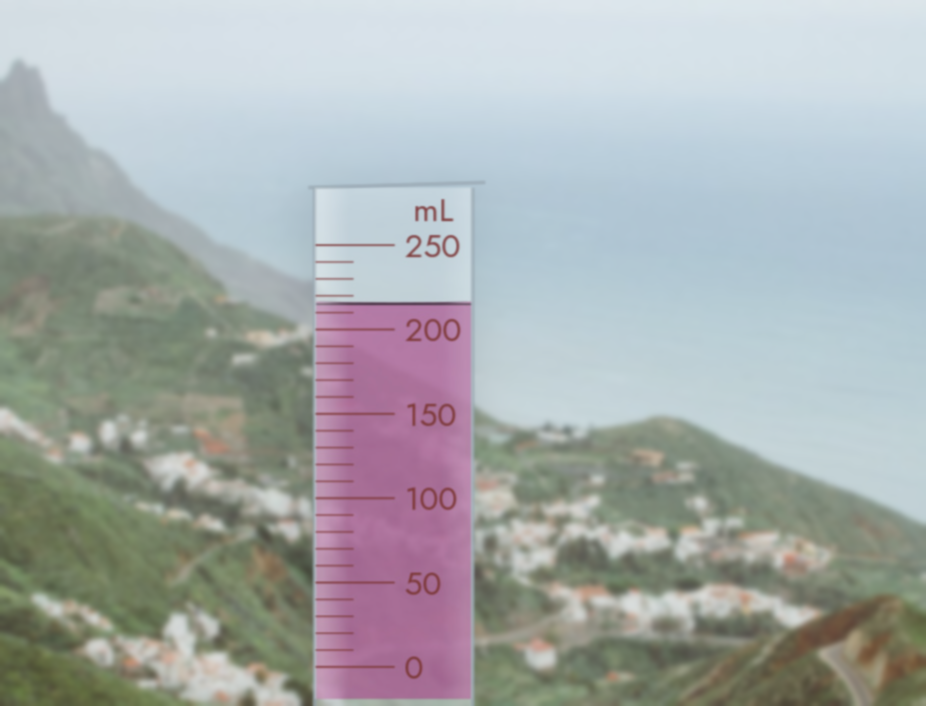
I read 215 (mL)
